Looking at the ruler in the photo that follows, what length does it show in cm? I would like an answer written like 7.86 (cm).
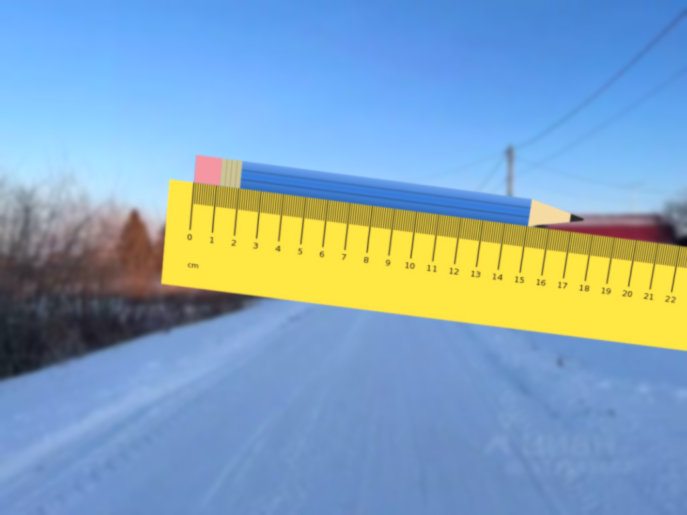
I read 17.5 (cm)
